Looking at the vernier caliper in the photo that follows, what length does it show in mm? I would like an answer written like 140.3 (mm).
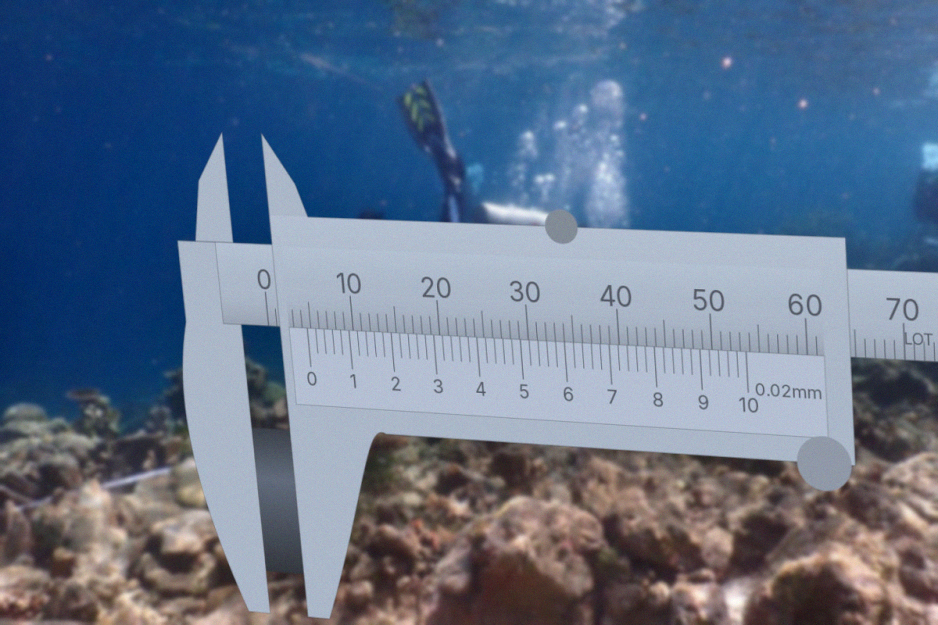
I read 4.6 (mm)
